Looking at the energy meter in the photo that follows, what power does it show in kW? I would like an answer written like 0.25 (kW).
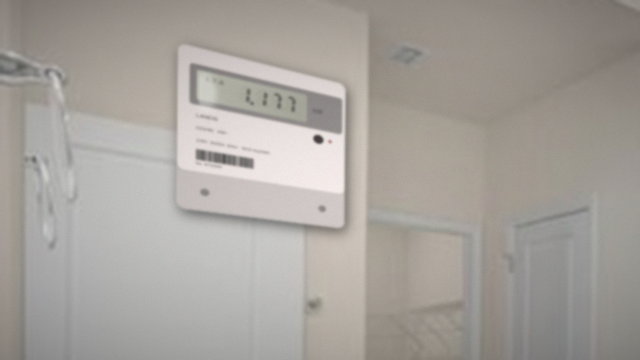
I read 1.177 (kW)
